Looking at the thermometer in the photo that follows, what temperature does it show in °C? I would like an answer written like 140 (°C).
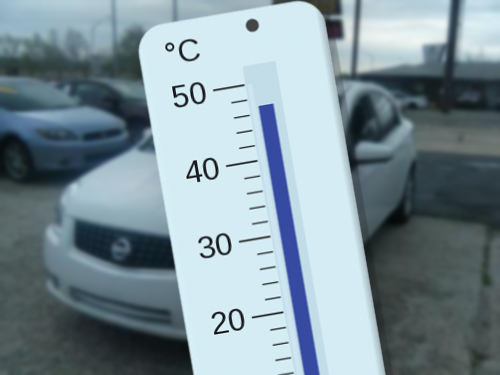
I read 47 (°C)
